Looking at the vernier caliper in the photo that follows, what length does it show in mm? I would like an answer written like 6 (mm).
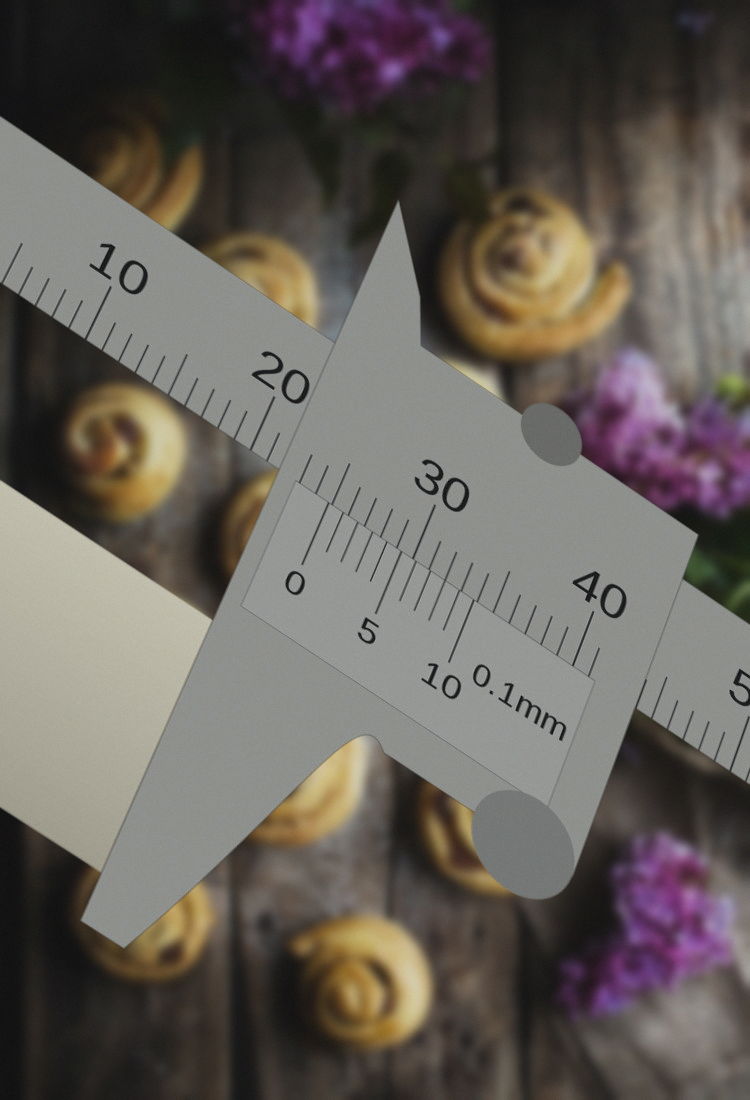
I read 24.8 (mm)
